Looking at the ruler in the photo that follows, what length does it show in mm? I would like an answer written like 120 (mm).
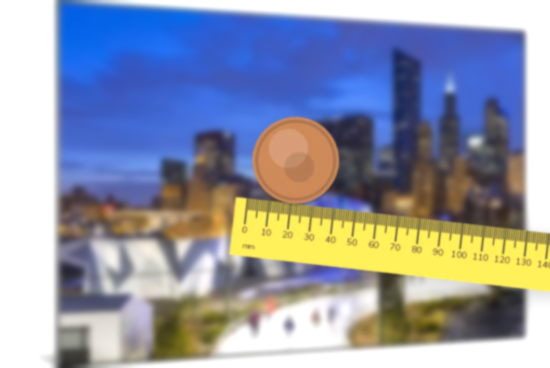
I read 40 (mm)
